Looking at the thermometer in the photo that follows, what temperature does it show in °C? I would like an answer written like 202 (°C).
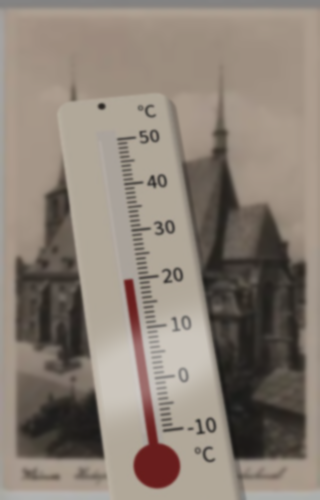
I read 20 (°C)
